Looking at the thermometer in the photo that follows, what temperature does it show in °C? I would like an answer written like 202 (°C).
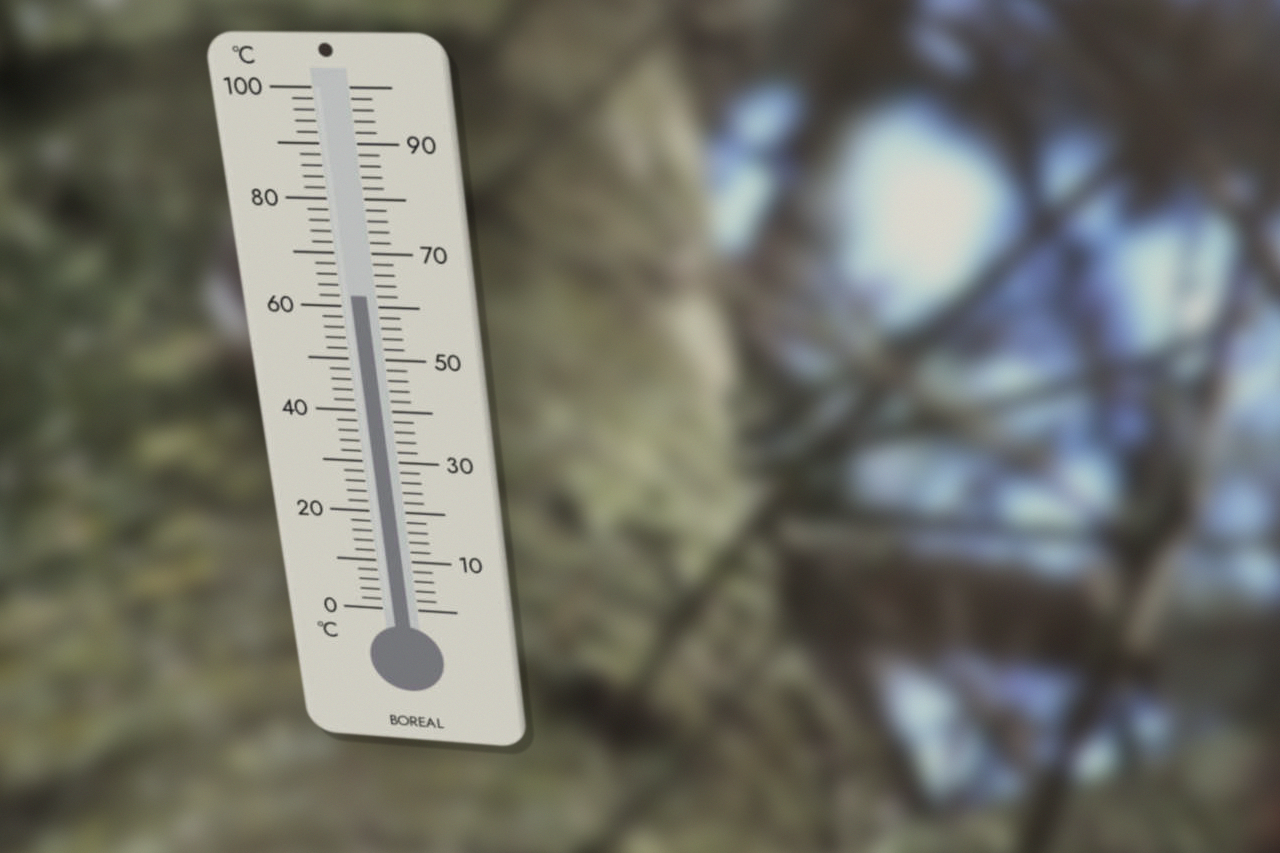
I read 62 (°C)
